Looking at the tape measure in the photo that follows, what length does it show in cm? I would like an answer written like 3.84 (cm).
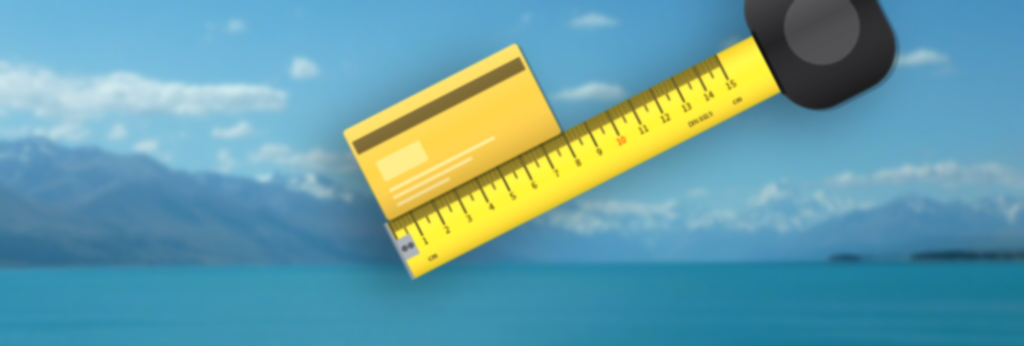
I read 8 (cm)
